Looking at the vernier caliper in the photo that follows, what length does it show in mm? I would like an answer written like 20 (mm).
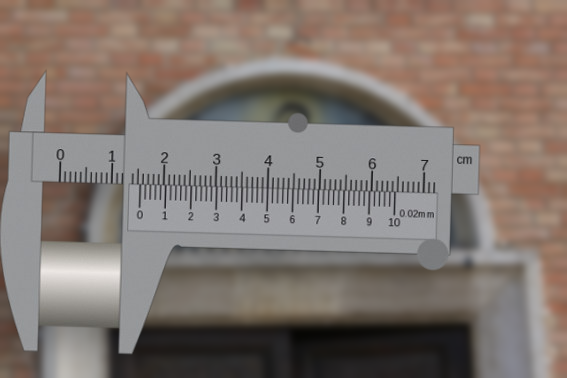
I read 15.5 (mm)
